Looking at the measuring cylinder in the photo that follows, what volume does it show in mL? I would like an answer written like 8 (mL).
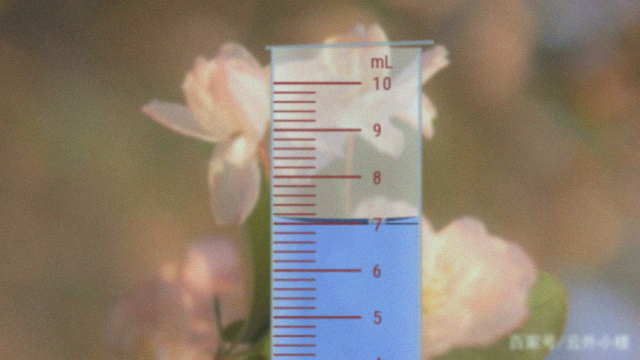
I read 7 (mL)
